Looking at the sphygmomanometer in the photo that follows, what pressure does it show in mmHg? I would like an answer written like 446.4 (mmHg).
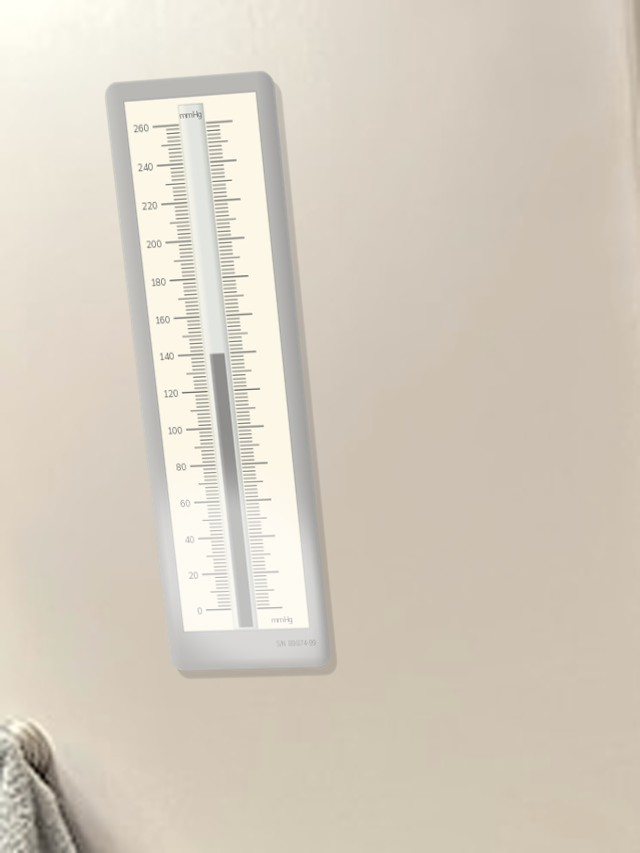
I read 140 (mmHg)
